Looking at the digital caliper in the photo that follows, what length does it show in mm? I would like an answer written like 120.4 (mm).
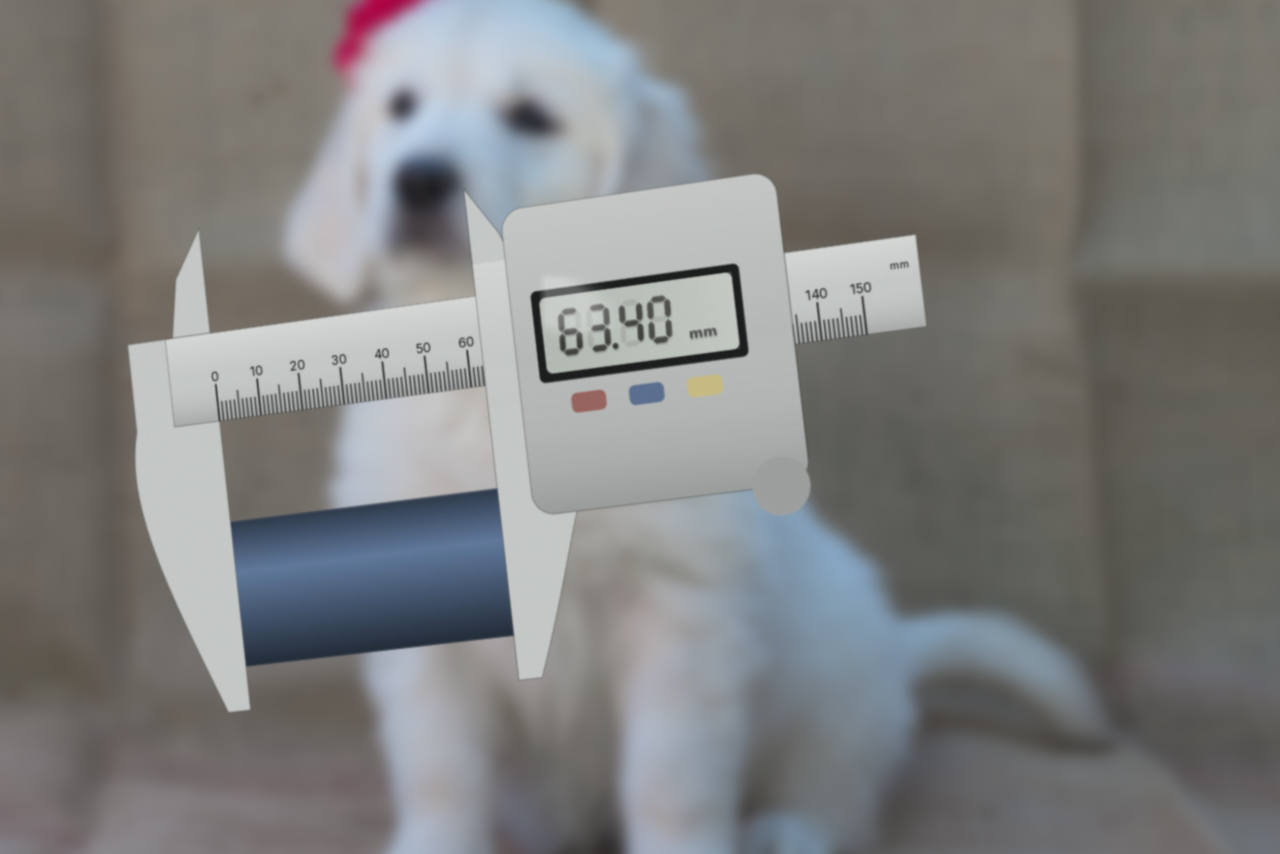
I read 63.40 (mm)
